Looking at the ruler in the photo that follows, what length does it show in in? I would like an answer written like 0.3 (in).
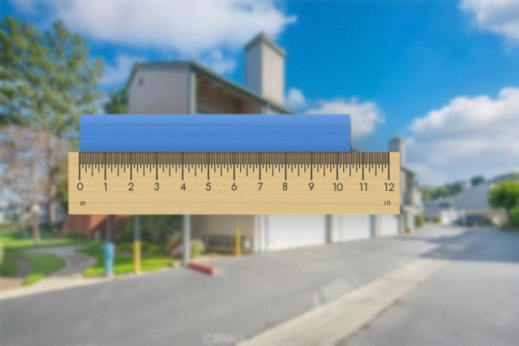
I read 10.5 (in)
